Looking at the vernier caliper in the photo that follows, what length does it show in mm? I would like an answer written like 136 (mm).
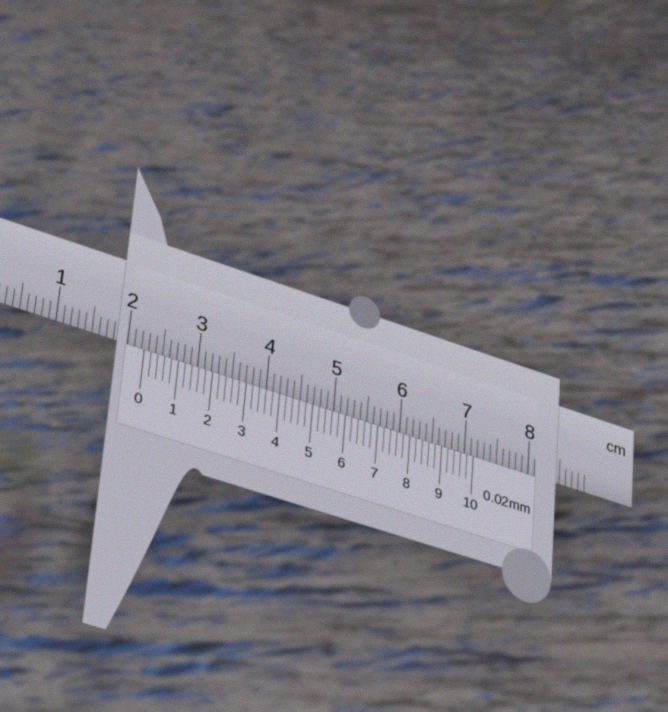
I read 22.4 (mm)
